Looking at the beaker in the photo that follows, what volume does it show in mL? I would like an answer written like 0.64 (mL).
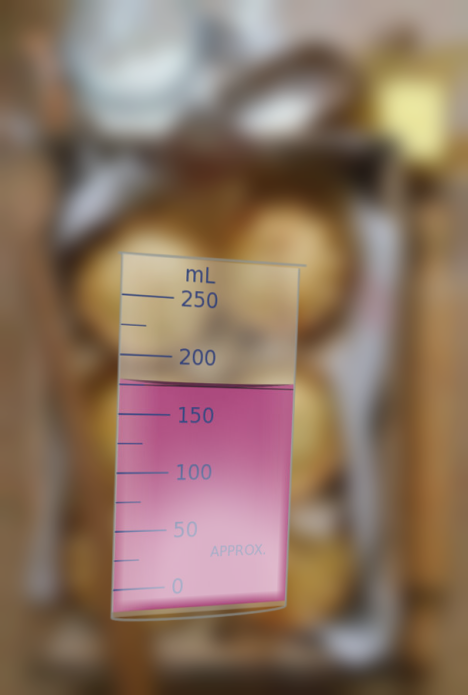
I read 175 (mL)
